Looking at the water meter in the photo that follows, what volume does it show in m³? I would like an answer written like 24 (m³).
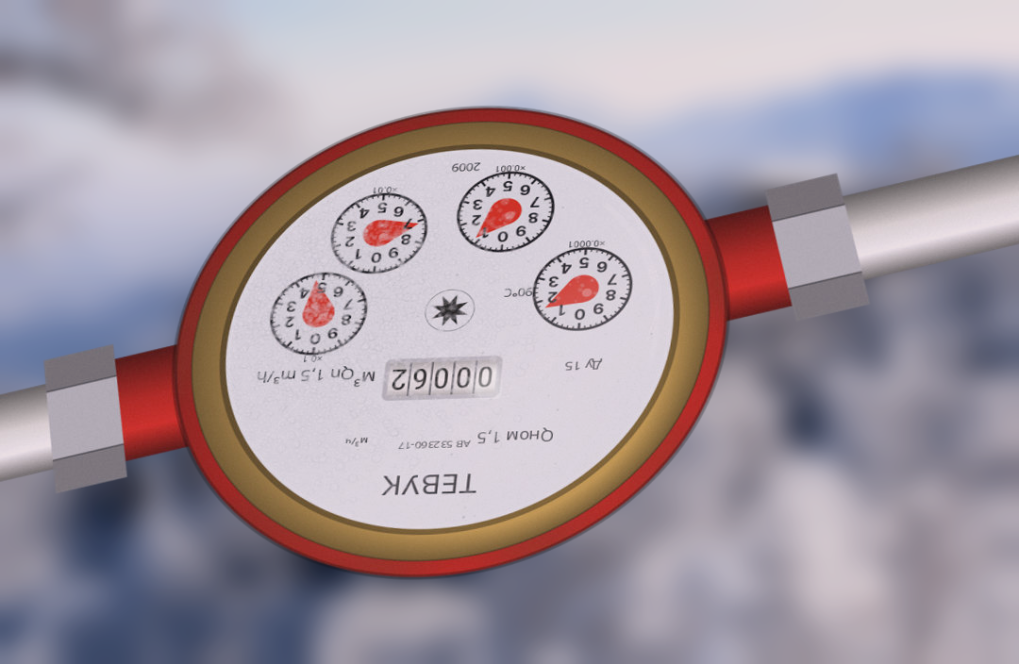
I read 62.4711 (m³)
